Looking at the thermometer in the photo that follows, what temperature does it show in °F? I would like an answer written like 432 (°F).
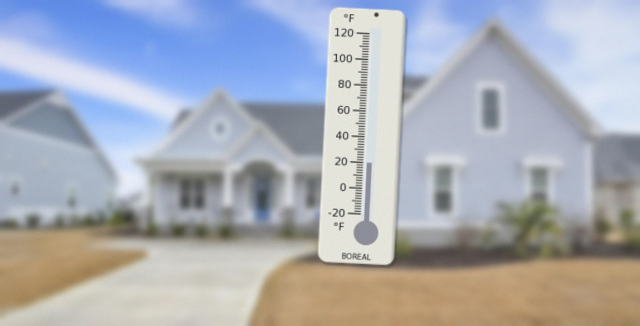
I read 20 (°F)
